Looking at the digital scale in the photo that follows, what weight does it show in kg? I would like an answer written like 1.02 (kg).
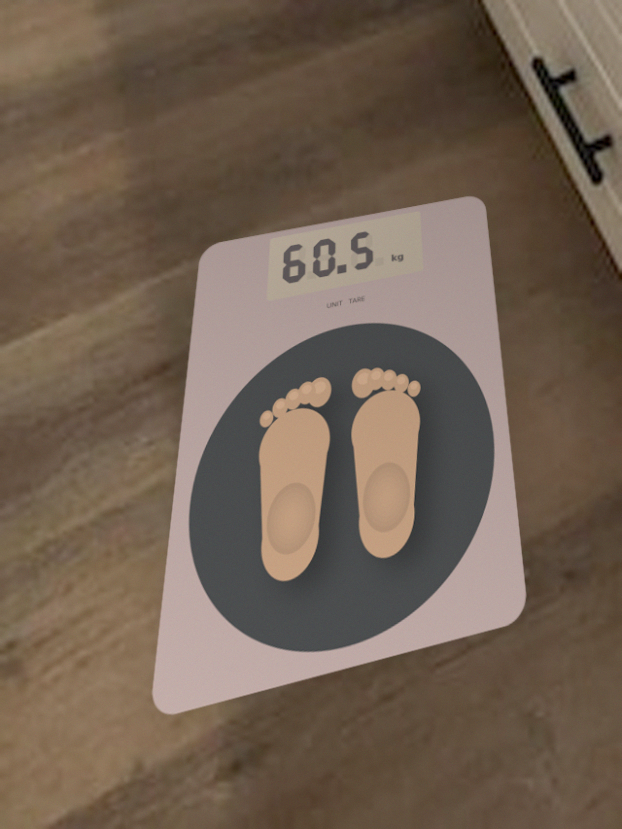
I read 60.5 (kg)
